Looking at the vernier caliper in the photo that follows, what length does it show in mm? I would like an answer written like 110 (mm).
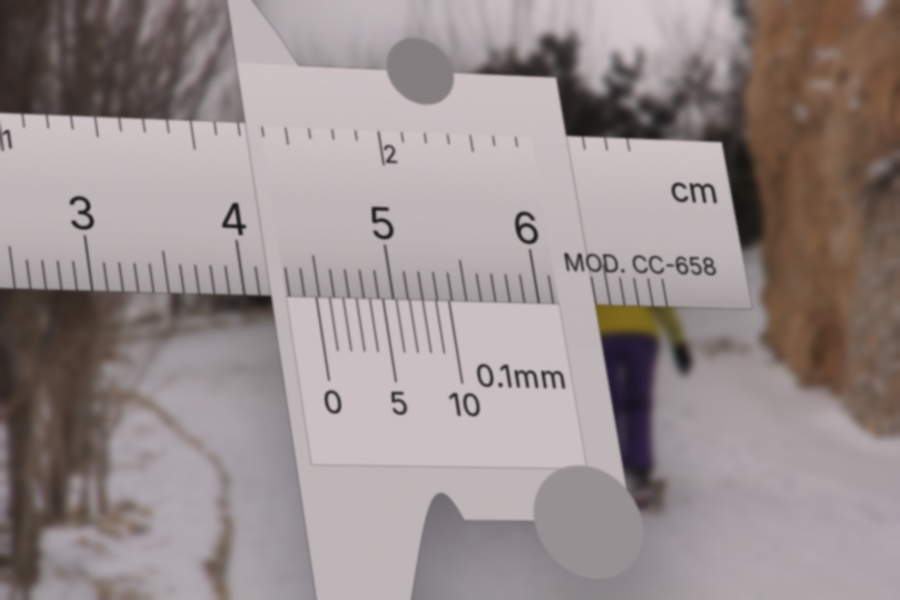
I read 44.8 (mm)
